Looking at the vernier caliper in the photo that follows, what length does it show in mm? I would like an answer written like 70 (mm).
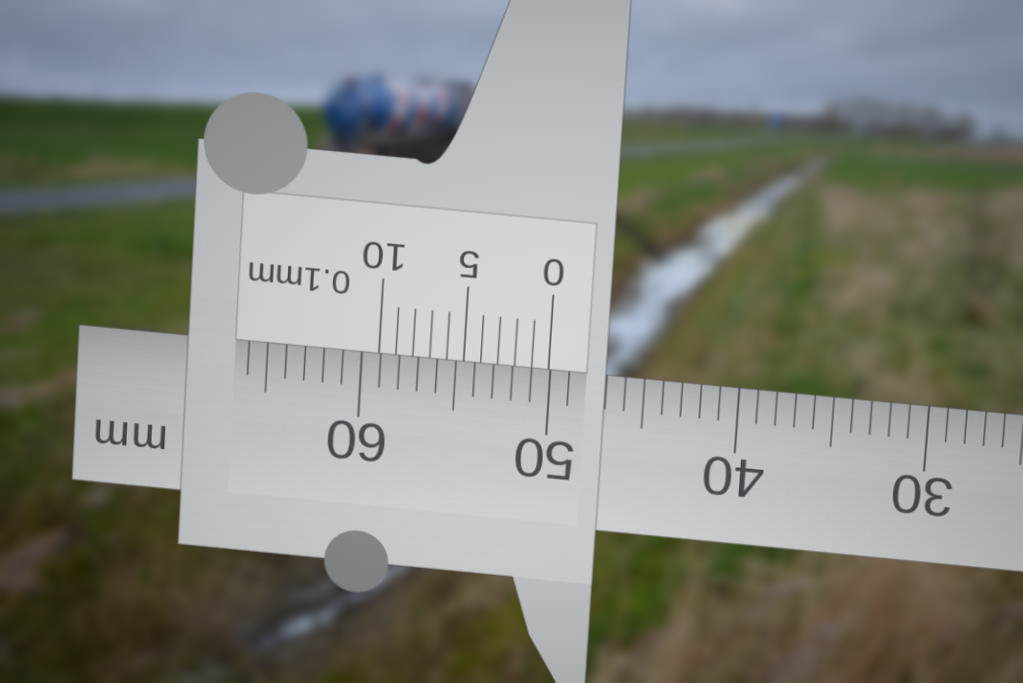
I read 50.1 (mm)
